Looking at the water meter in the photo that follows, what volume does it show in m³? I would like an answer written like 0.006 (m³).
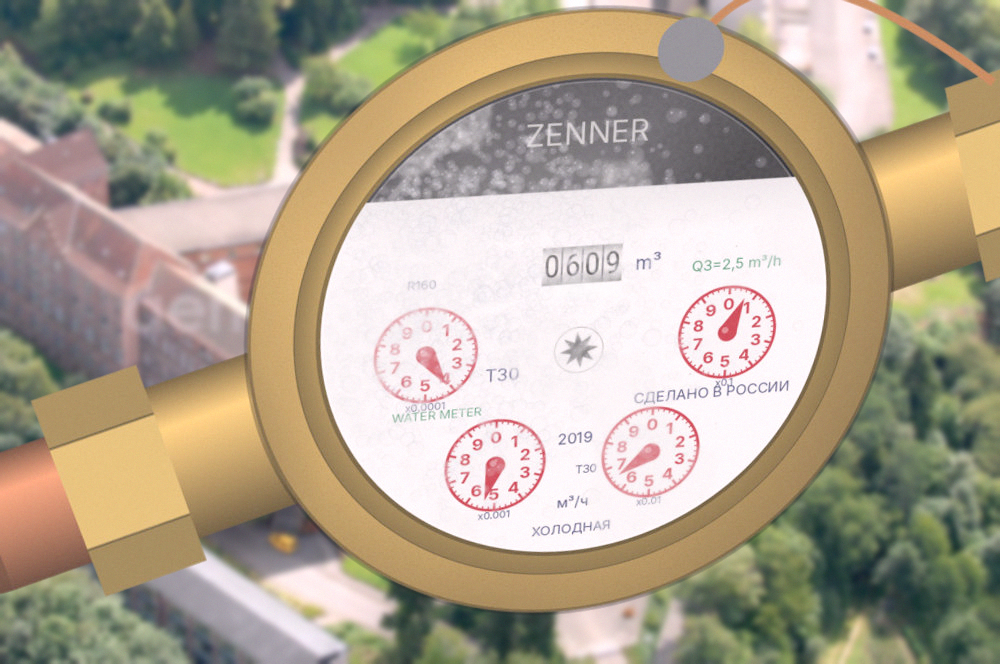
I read 609.0654 (m³)
